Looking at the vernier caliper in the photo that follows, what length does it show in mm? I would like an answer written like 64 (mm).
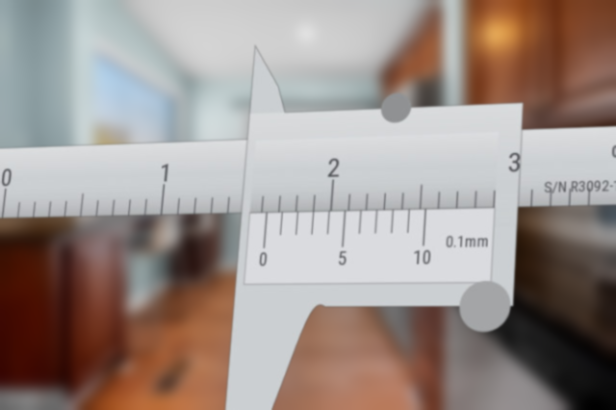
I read 16.3 (mm)
